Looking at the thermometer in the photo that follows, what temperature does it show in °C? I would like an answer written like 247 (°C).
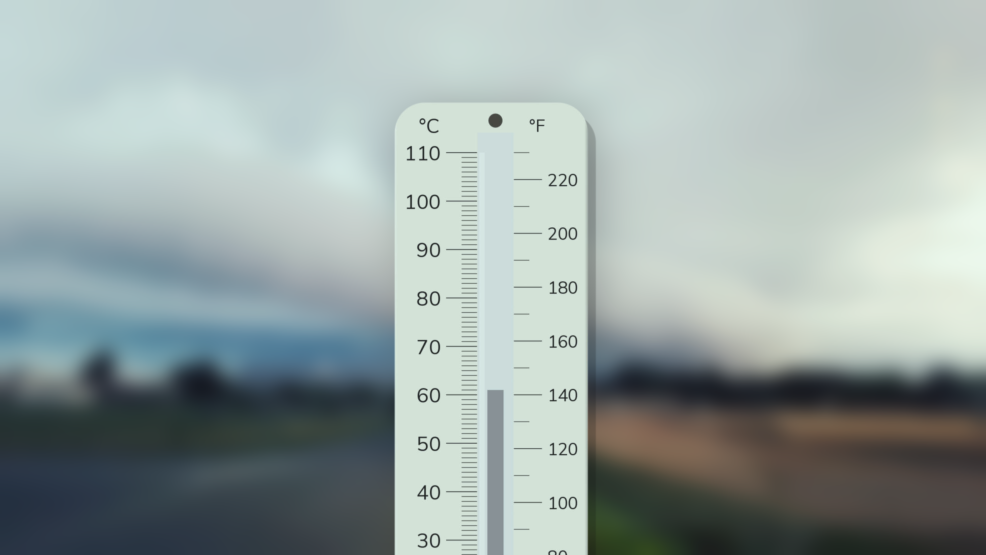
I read 61 (°C)
